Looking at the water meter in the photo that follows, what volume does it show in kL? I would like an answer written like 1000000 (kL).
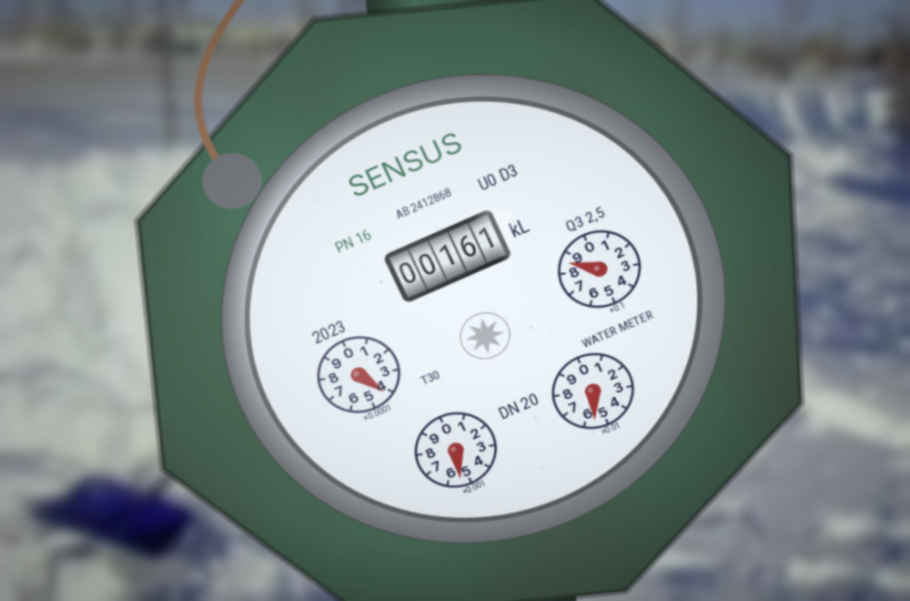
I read 161.8554 (kL)
